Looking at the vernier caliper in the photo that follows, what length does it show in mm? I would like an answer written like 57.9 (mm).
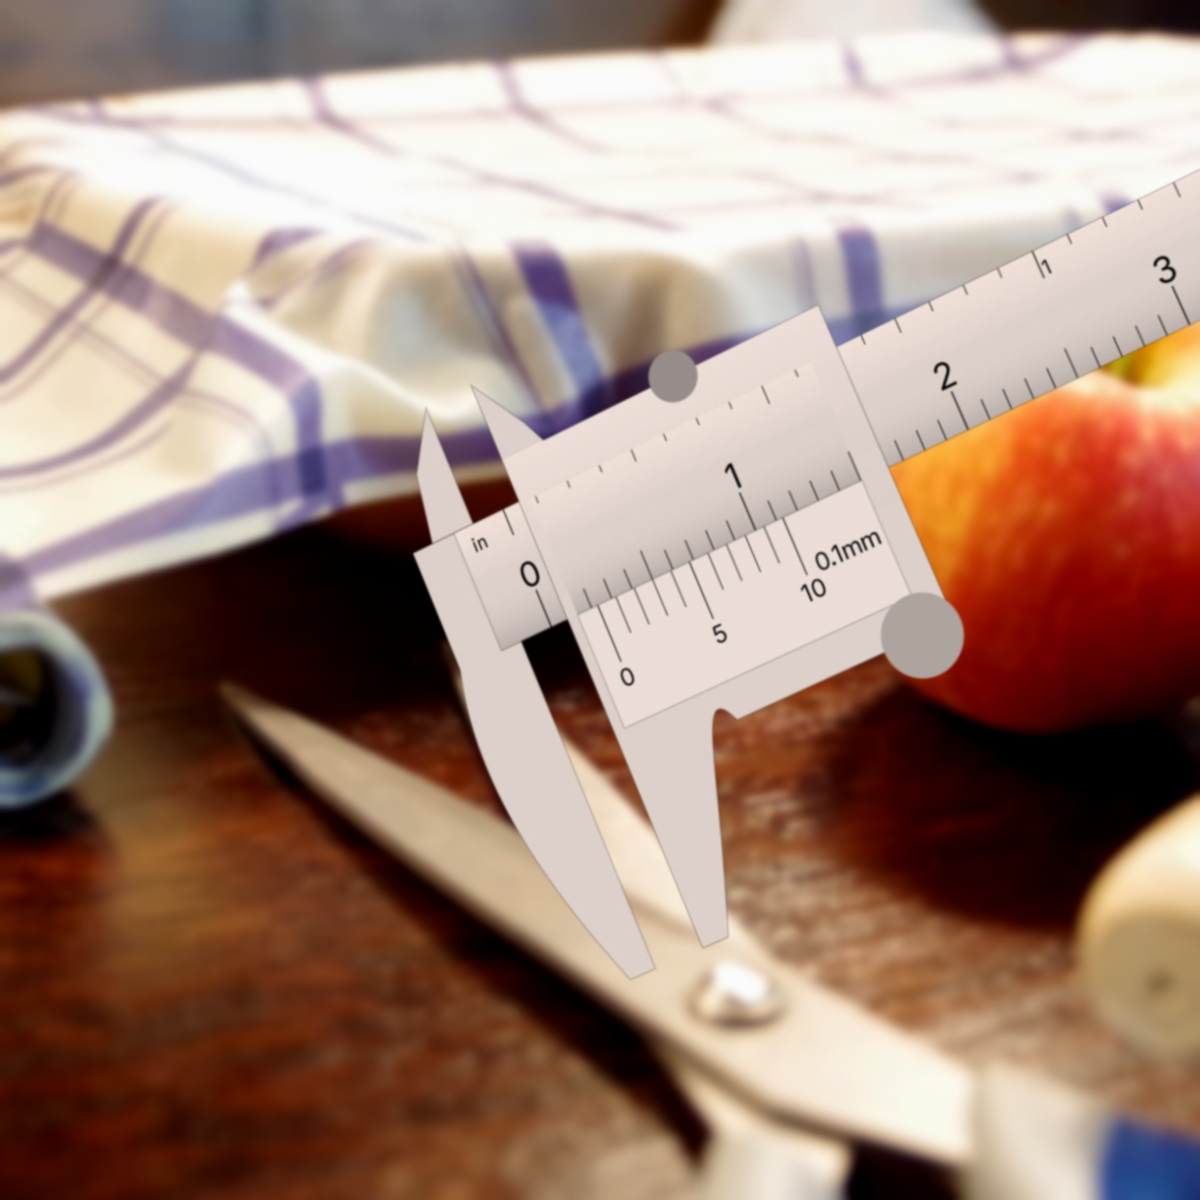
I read 2.3 (mm)
